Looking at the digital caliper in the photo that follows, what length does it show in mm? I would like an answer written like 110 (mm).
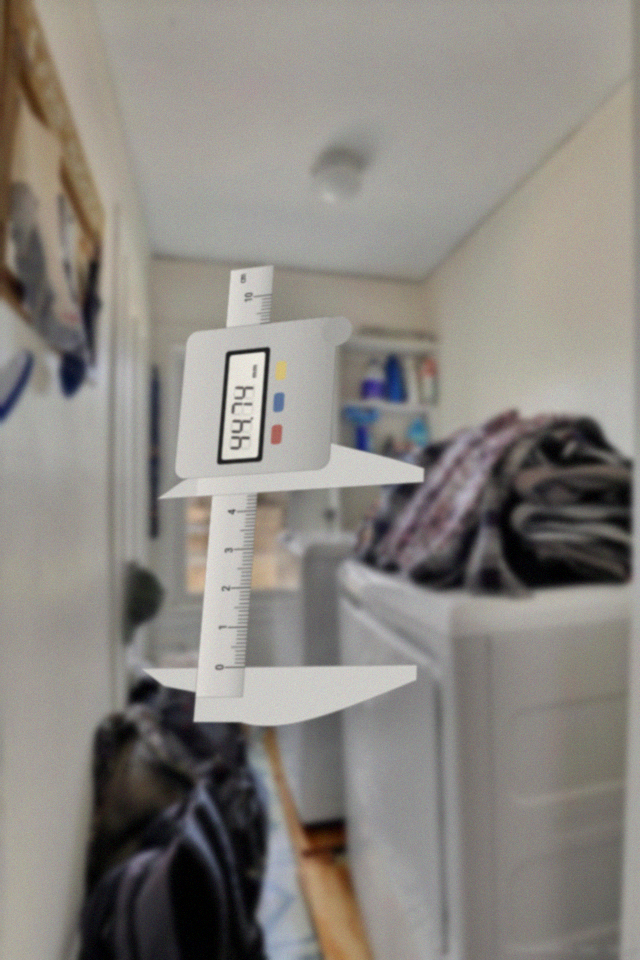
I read 44.74 (mm)
